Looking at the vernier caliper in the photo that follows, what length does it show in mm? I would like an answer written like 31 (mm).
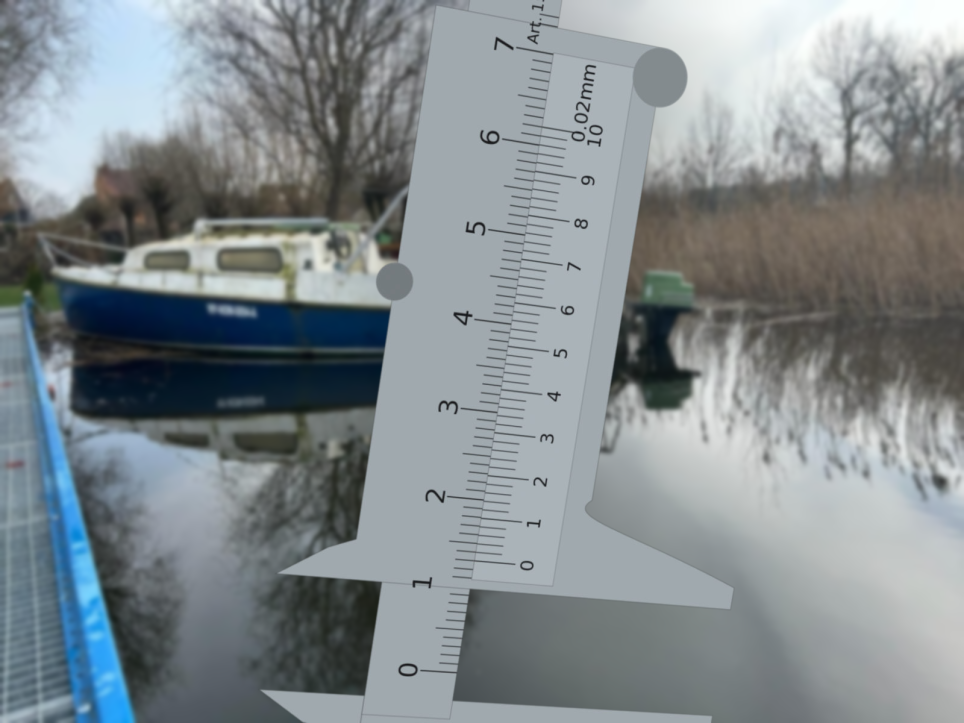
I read 13.0 (mm)
